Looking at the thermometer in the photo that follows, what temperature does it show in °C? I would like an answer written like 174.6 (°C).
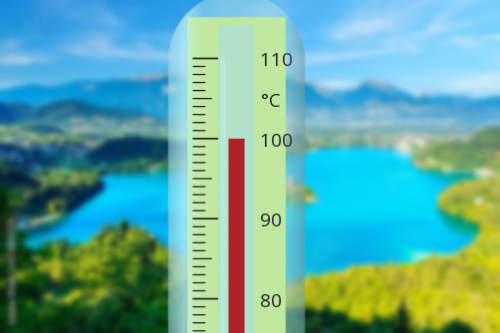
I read 100 (°C)
